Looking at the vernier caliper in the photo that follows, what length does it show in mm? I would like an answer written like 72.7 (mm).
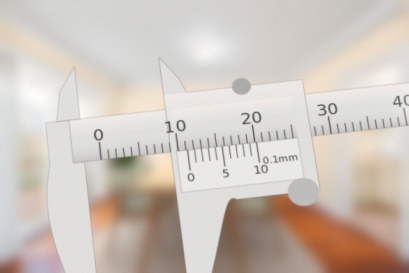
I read 11.2 (mm)
